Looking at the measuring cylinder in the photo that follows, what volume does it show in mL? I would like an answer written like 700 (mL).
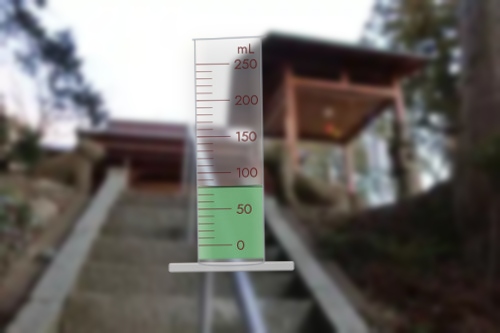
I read 80 (mL)
